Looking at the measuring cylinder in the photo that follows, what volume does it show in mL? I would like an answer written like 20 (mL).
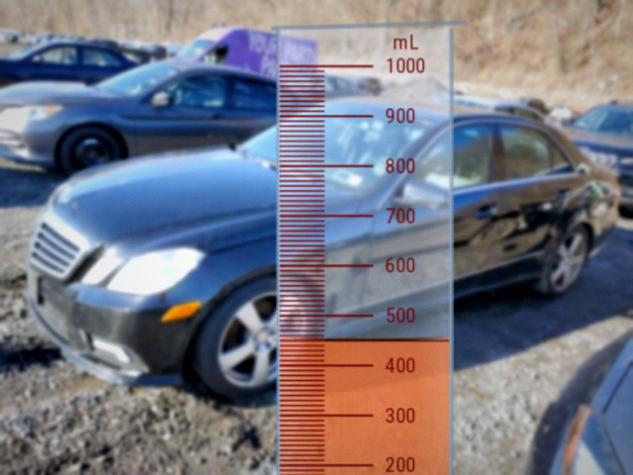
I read 450 (mL)
